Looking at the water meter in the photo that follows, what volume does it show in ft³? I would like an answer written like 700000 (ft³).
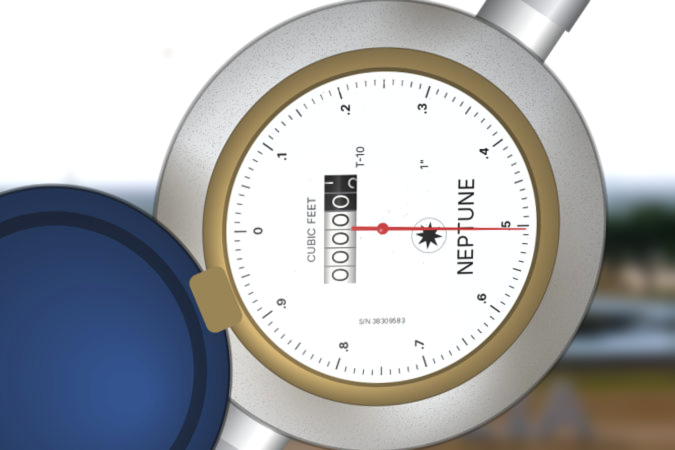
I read 1.50 (ft³)
